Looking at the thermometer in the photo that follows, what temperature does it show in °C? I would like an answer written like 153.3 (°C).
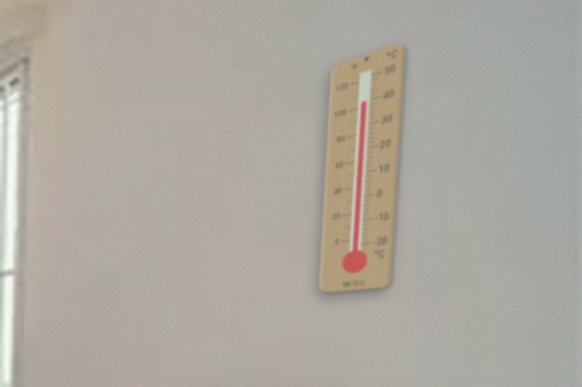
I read 40 (°C)
